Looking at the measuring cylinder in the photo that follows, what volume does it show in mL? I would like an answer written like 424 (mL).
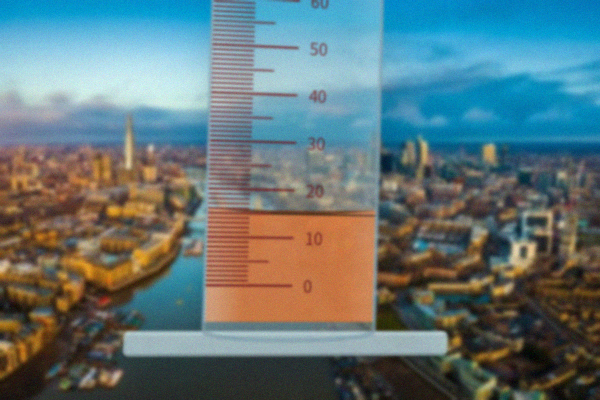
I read 15 (mL)
